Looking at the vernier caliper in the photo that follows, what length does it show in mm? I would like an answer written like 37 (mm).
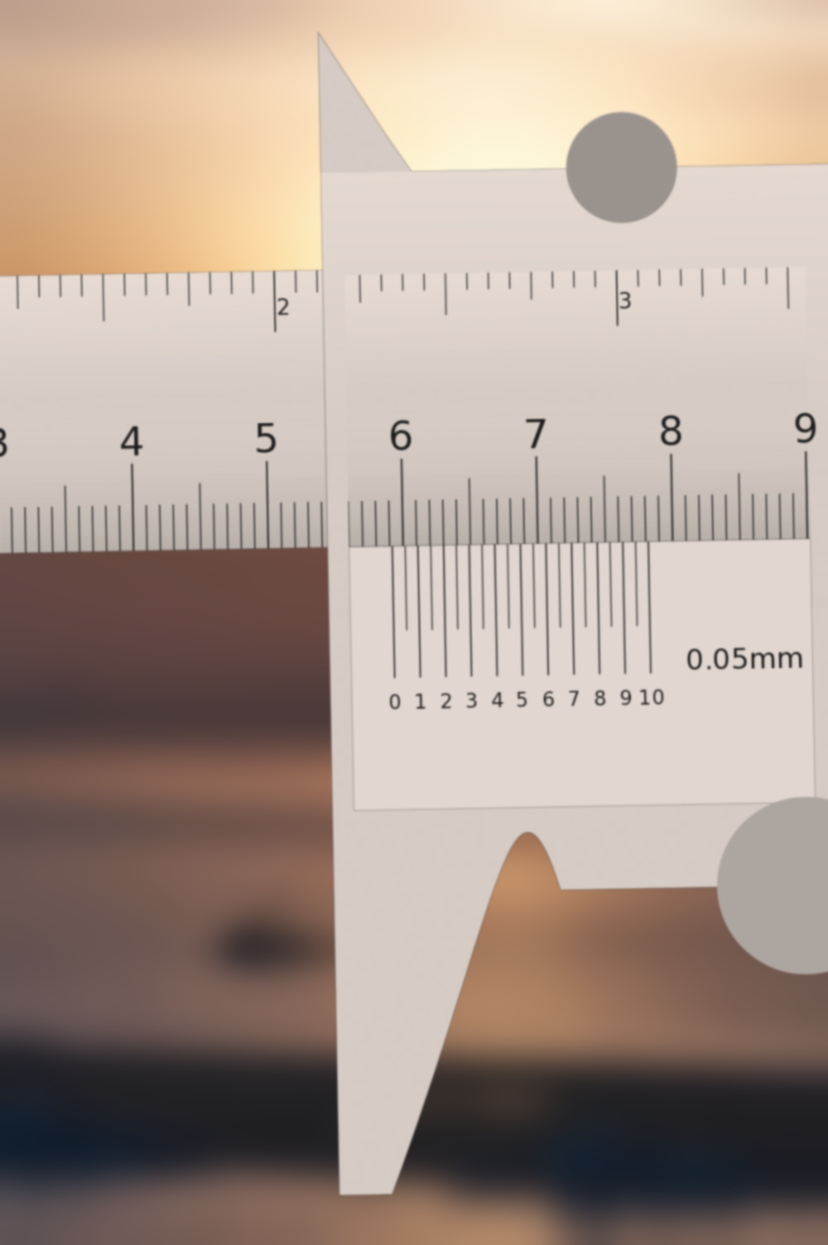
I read 59.2 (mm)
